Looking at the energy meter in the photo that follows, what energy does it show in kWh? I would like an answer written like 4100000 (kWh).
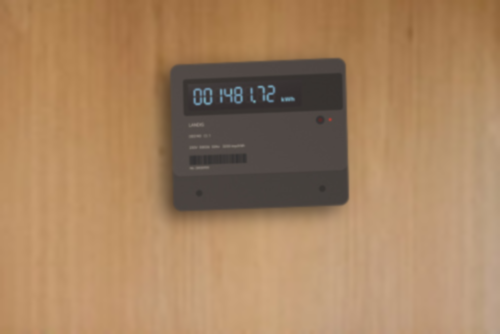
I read 1481.72 (kWh)
